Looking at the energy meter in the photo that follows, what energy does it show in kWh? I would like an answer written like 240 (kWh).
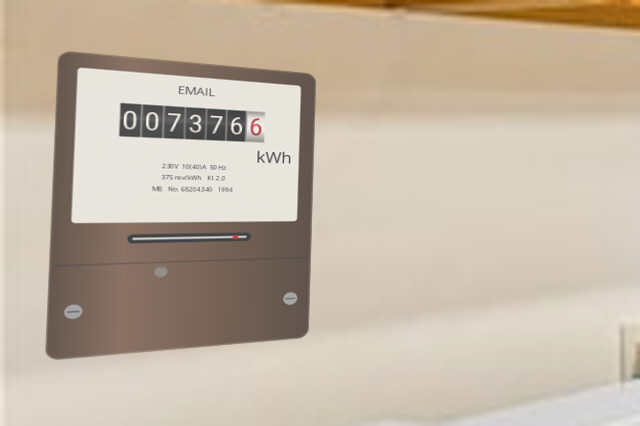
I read 7376.6 (kWh)
